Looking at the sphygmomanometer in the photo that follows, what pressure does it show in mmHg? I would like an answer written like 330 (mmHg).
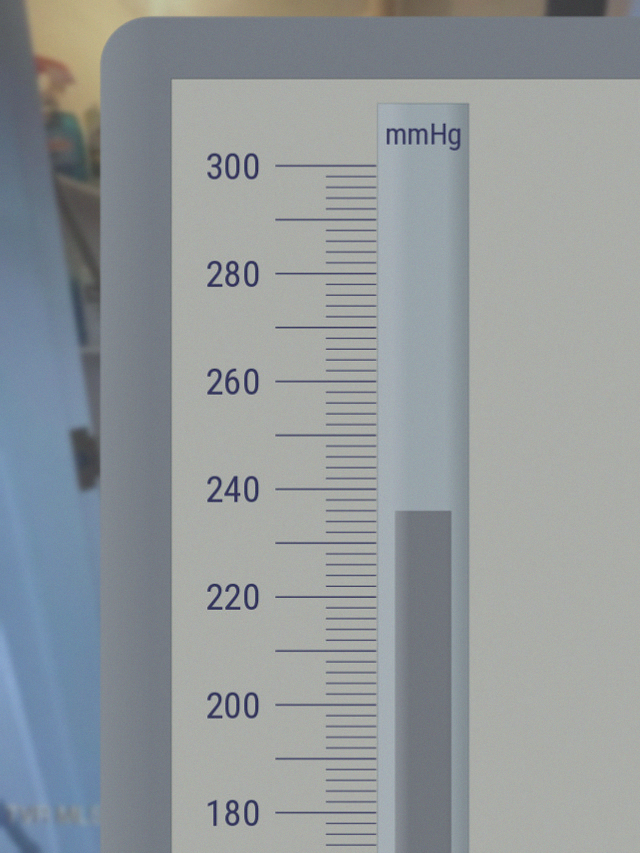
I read 236 (mmHg)
